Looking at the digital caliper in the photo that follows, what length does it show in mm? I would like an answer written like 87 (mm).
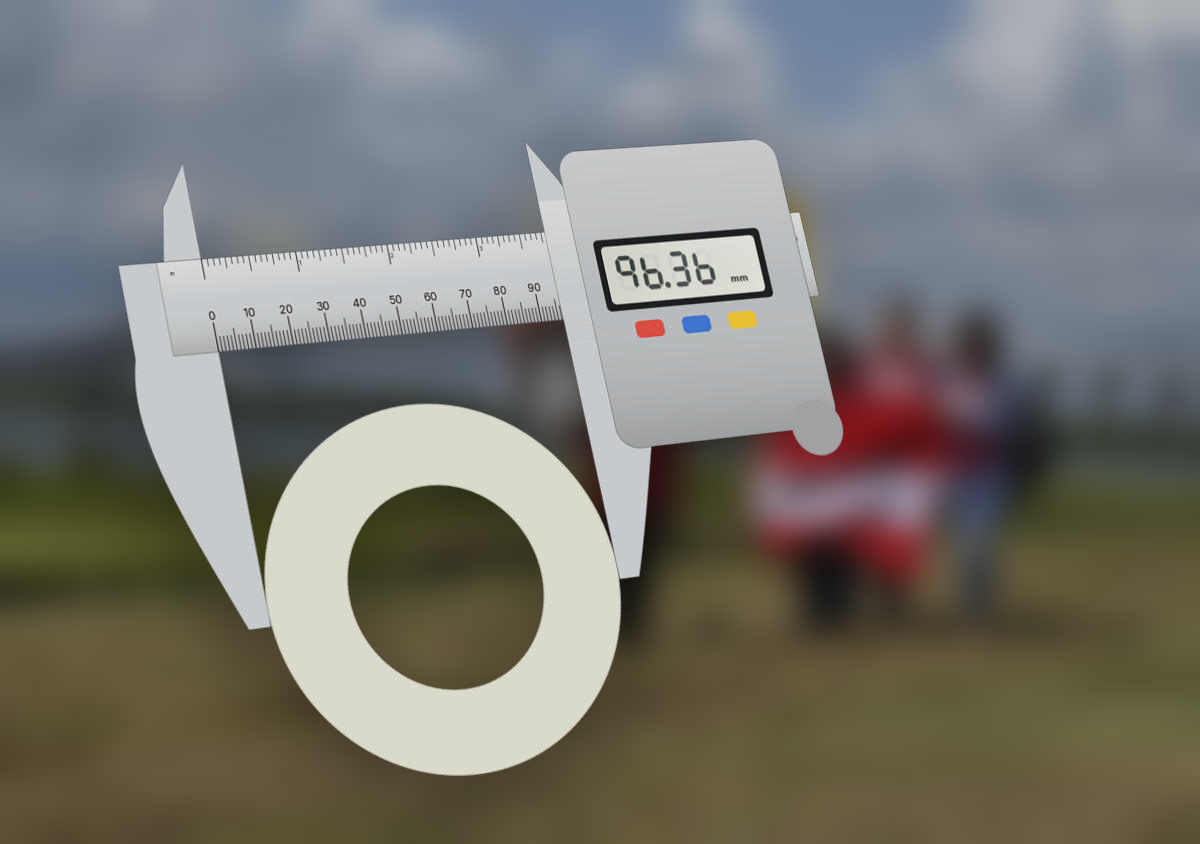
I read 96.36 (mm)
